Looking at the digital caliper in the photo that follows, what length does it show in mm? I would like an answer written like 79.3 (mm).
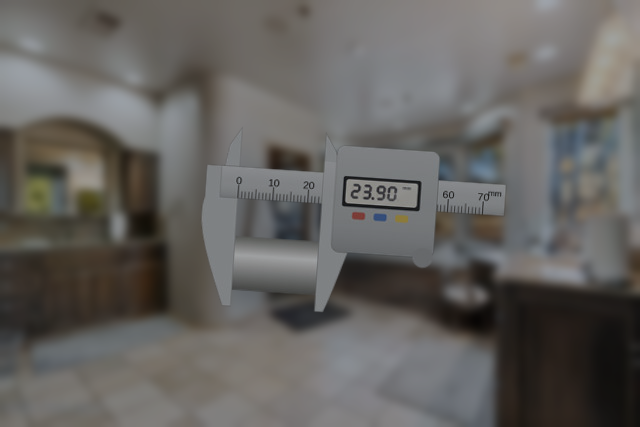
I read 23.90 (mm)
